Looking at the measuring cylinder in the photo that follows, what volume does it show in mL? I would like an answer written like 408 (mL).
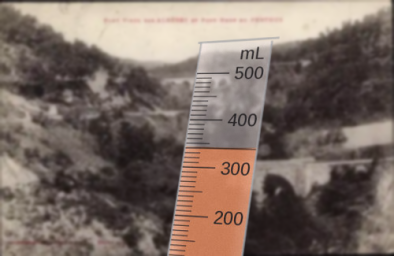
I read 340 (mL)
